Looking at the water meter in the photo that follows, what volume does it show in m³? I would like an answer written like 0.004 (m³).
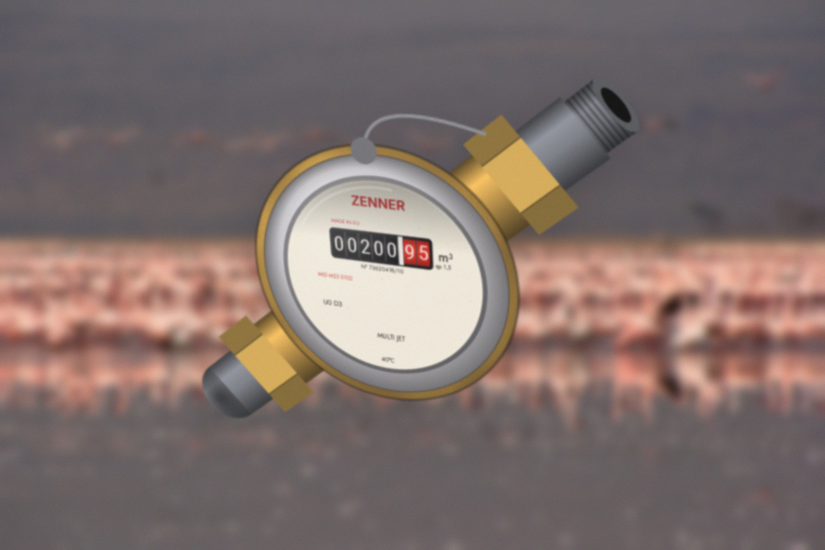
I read 200.95 (m³)
